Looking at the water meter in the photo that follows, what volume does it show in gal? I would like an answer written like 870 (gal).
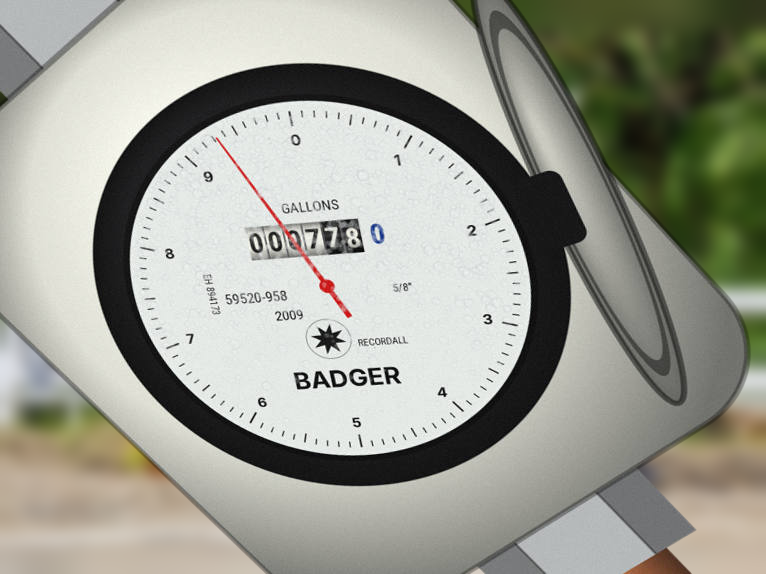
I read 7779.3 (gal)
